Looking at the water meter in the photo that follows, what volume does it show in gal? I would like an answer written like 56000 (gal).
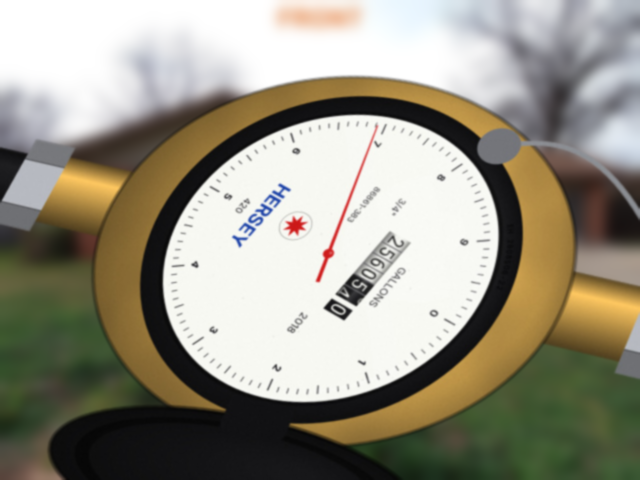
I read 2560536.9 (gal)
